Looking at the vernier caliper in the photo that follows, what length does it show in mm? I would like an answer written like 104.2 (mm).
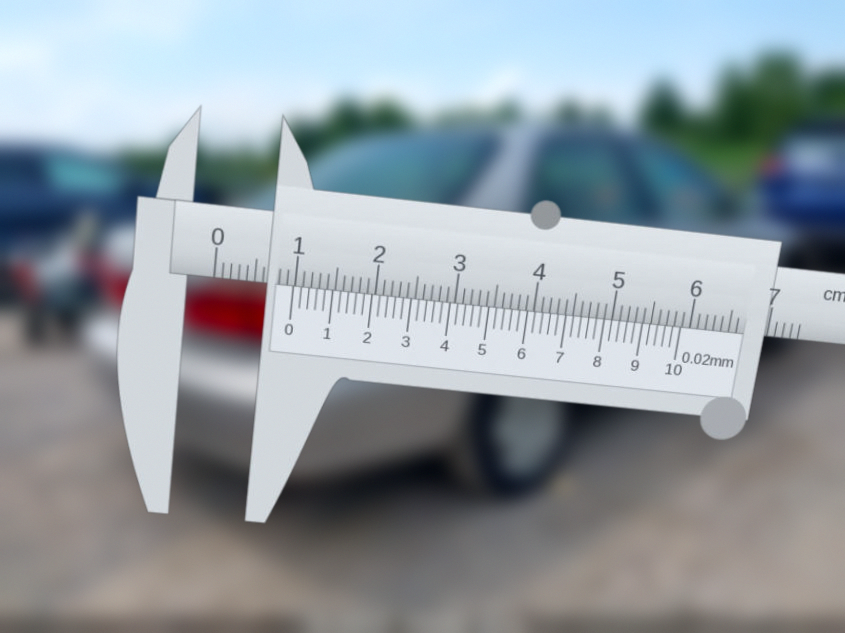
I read 9.8 (mm)
